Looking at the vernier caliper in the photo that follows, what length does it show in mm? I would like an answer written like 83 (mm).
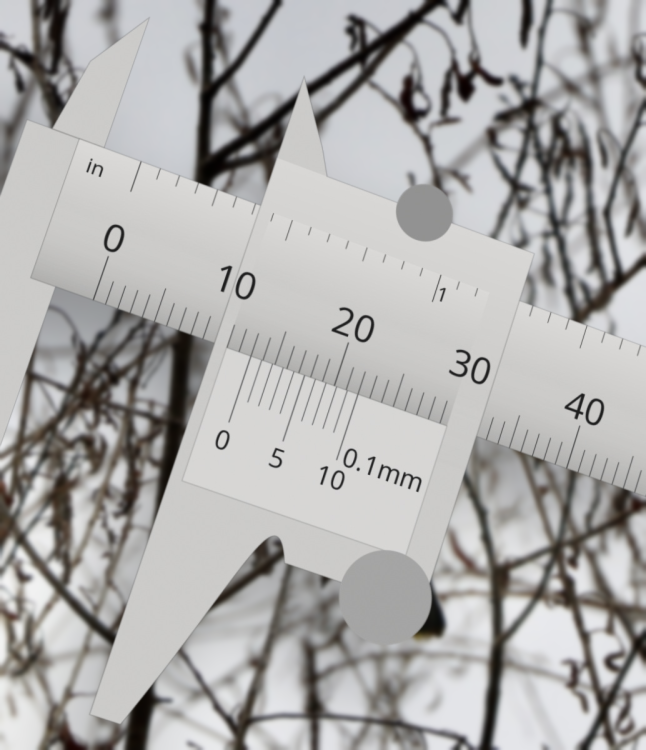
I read 13.0 (mm)
